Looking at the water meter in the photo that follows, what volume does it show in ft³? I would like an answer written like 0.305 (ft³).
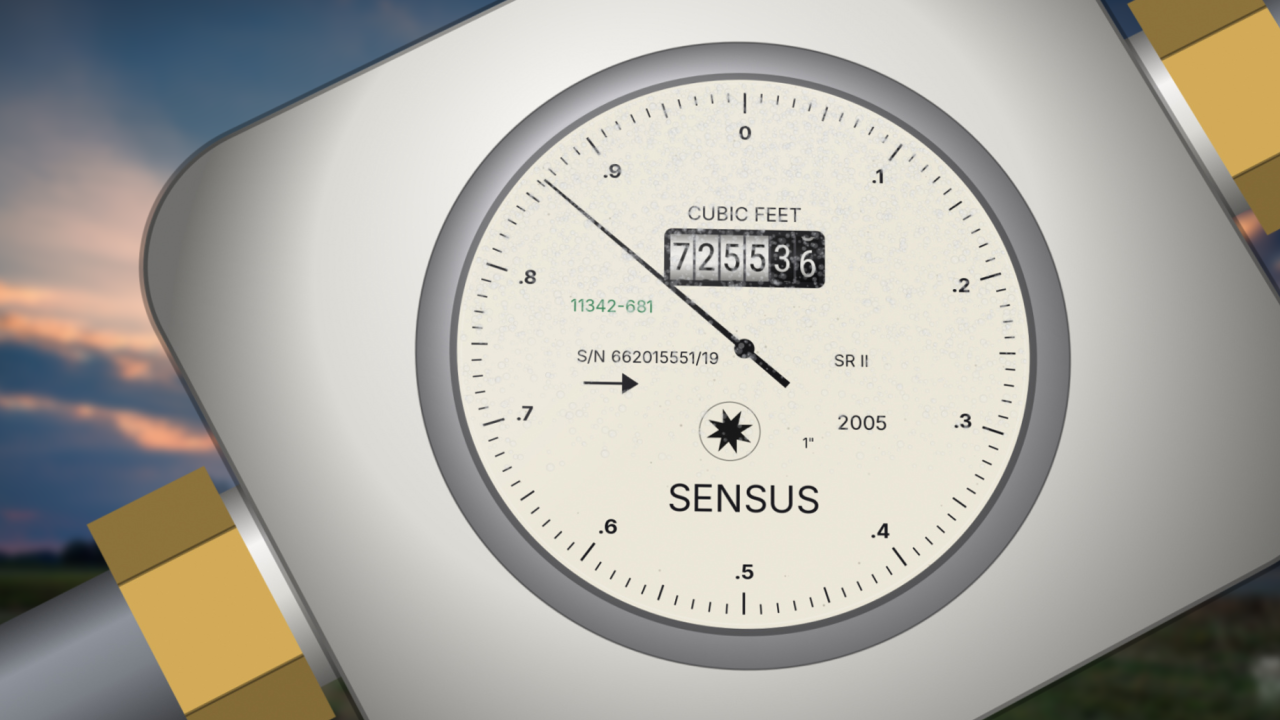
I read 725535.86 (ft³)
